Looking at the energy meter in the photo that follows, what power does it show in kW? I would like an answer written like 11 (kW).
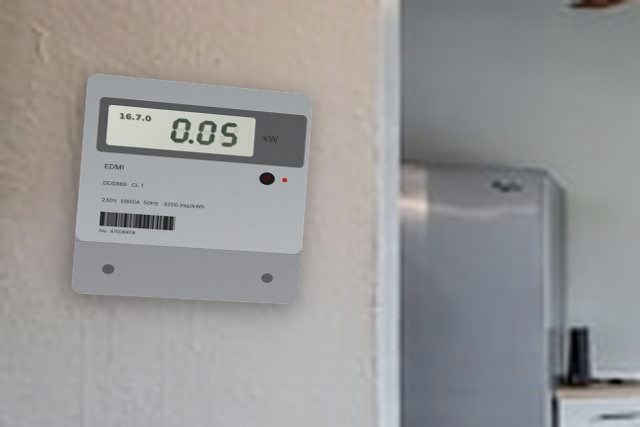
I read 0.05 (kW)
